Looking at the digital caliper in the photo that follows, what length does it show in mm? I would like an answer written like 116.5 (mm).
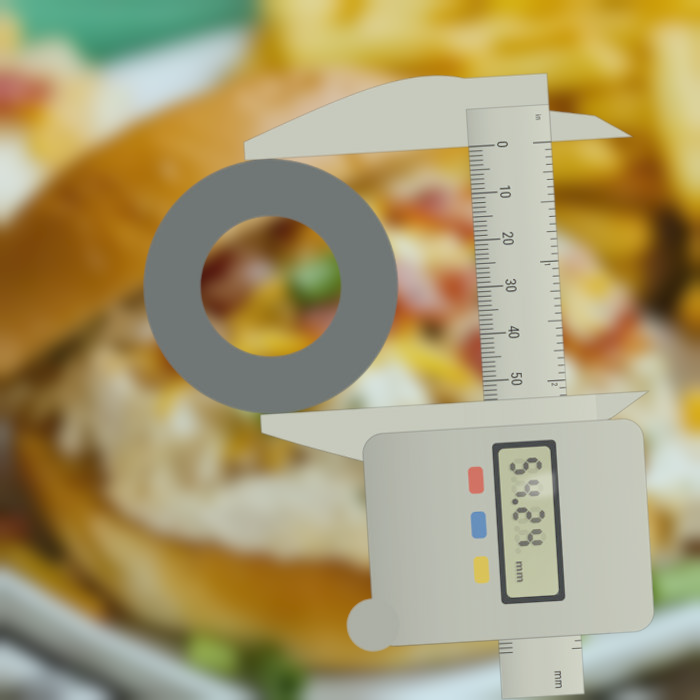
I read 54.24 (mm)
